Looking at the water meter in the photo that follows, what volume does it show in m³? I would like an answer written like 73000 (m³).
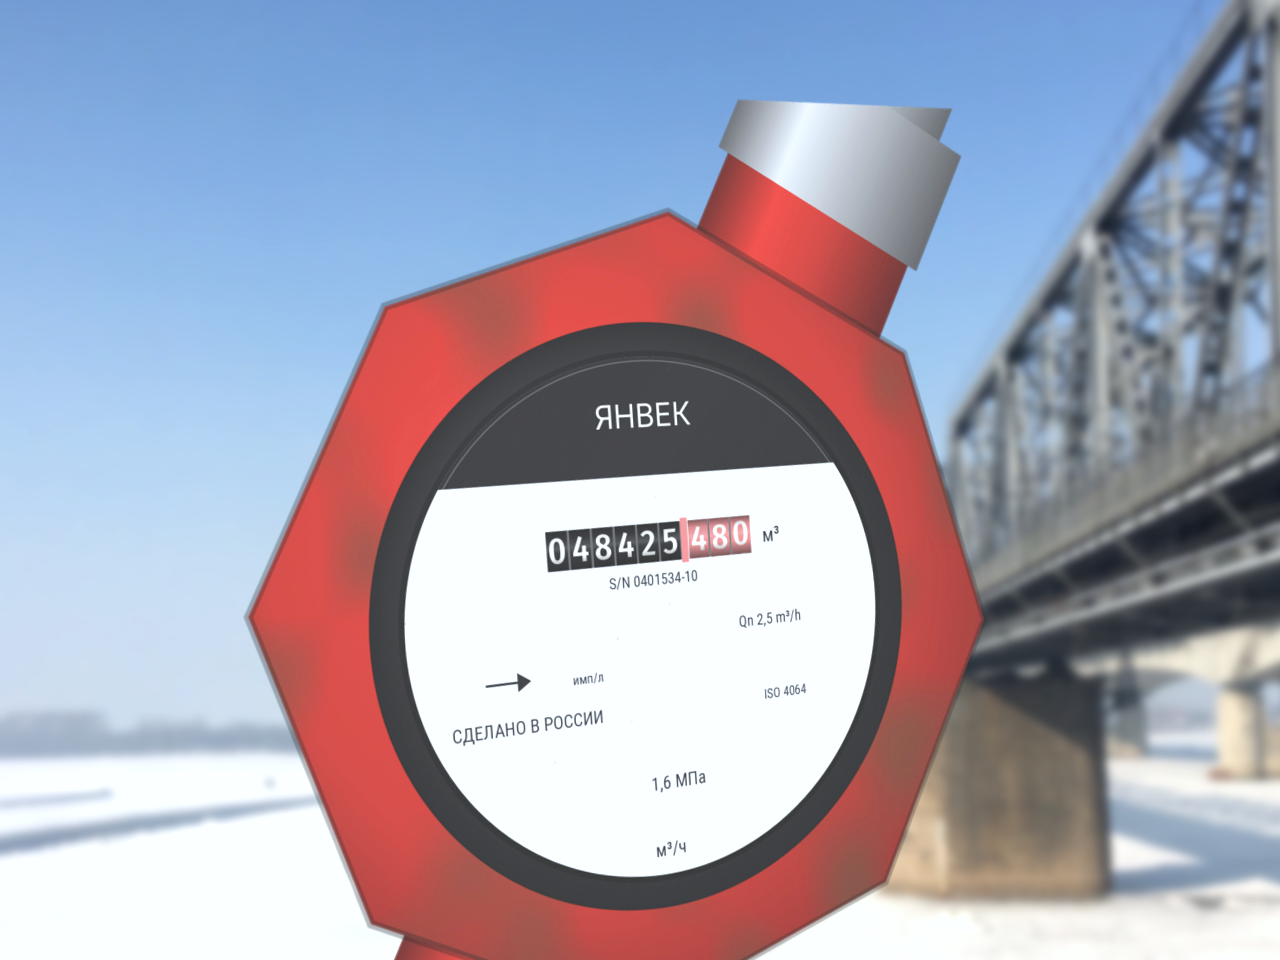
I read 48425.480 (m³)
